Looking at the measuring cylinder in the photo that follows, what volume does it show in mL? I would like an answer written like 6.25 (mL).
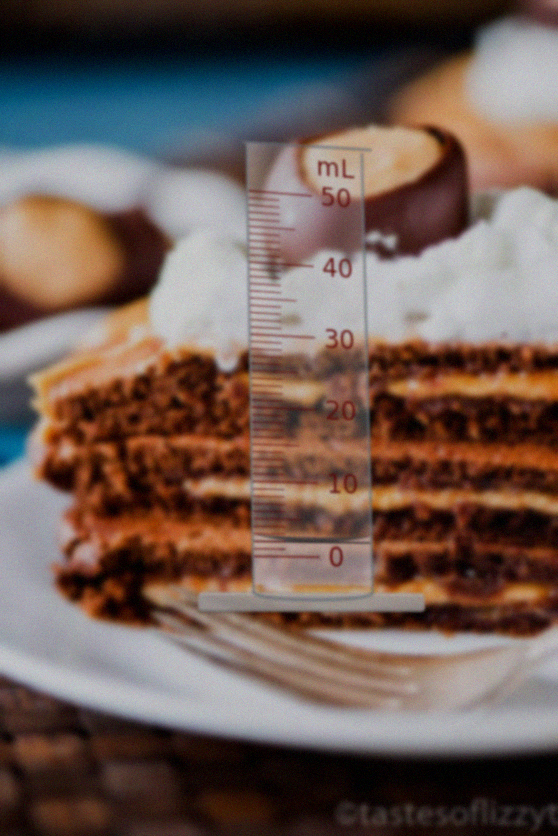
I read 2 (mL)
